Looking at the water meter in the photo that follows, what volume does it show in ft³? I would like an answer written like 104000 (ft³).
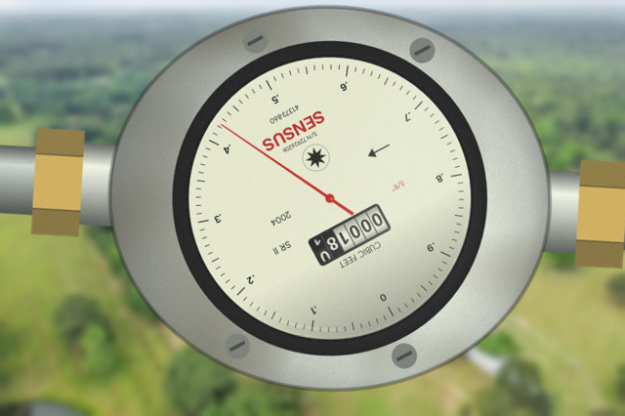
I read 180.42 (ft³)
